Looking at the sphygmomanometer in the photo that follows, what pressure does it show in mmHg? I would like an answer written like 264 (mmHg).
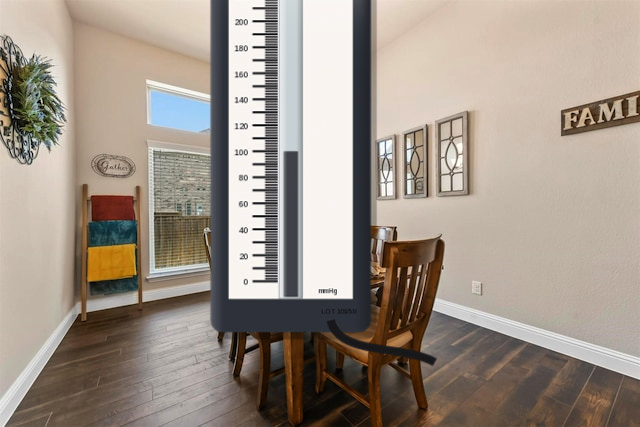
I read 100 (mmHg)
